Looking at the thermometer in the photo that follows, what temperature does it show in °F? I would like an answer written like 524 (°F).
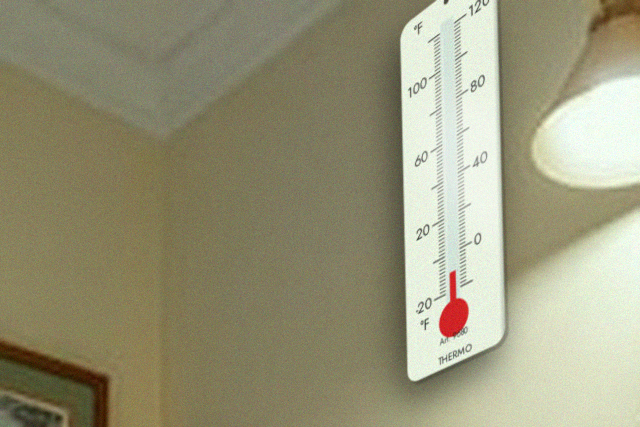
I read -10 (°F)
